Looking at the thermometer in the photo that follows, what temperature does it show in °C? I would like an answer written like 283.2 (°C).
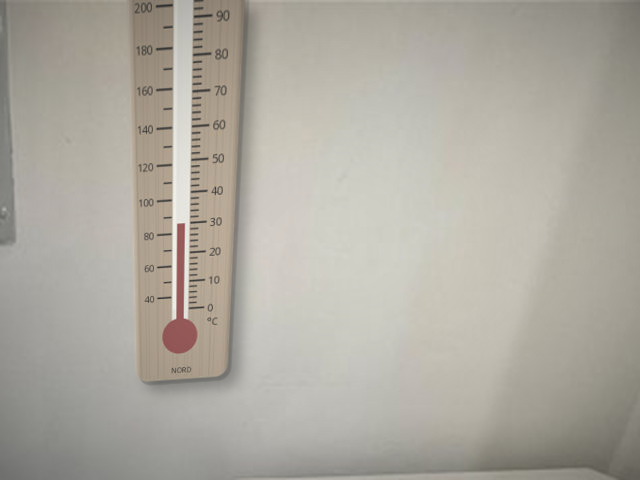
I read 30 (°C)
